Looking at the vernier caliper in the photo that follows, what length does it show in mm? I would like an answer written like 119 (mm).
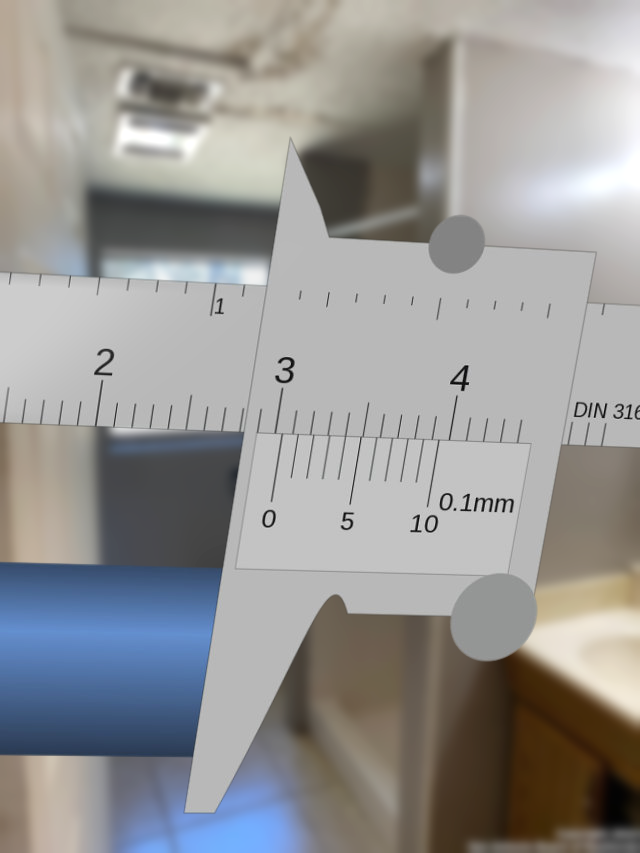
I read 30.4 (mm)
